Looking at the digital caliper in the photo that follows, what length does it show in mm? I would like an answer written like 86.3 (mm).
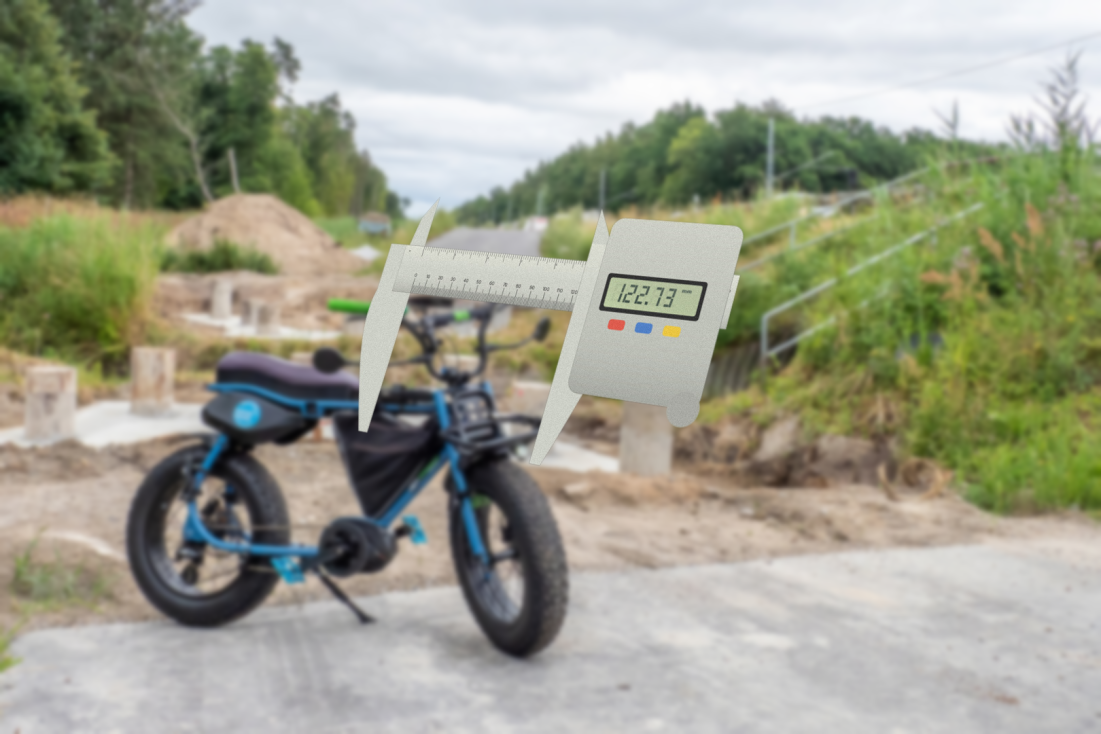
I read 122.73 (mm)
